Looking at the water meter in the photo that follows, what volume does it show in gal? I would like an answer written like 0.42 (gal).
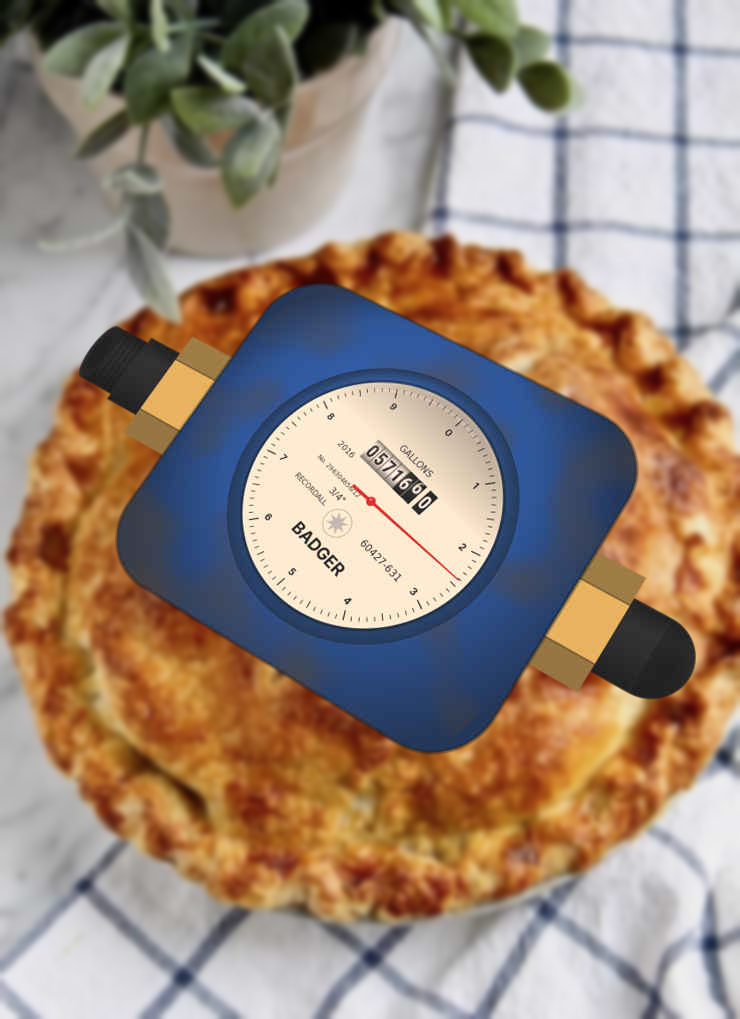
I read 571662.4 (gal)
